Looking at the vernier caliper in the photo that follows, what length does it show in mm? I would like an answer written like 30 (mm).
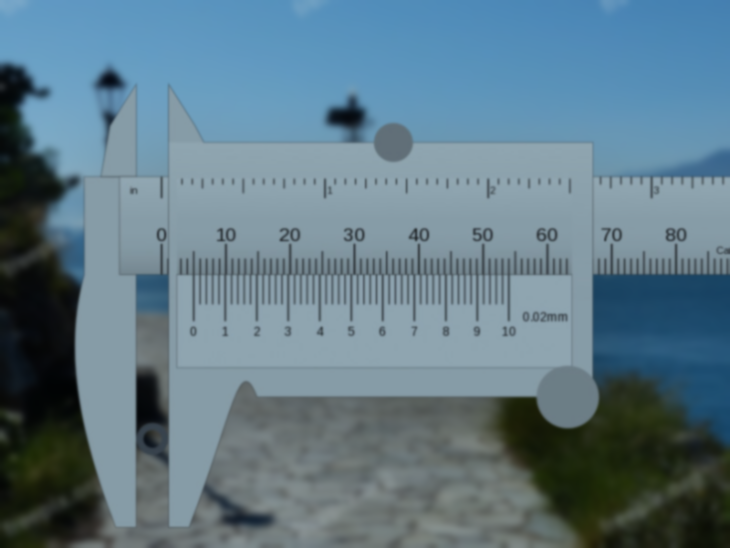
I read 5.0 (mm)
